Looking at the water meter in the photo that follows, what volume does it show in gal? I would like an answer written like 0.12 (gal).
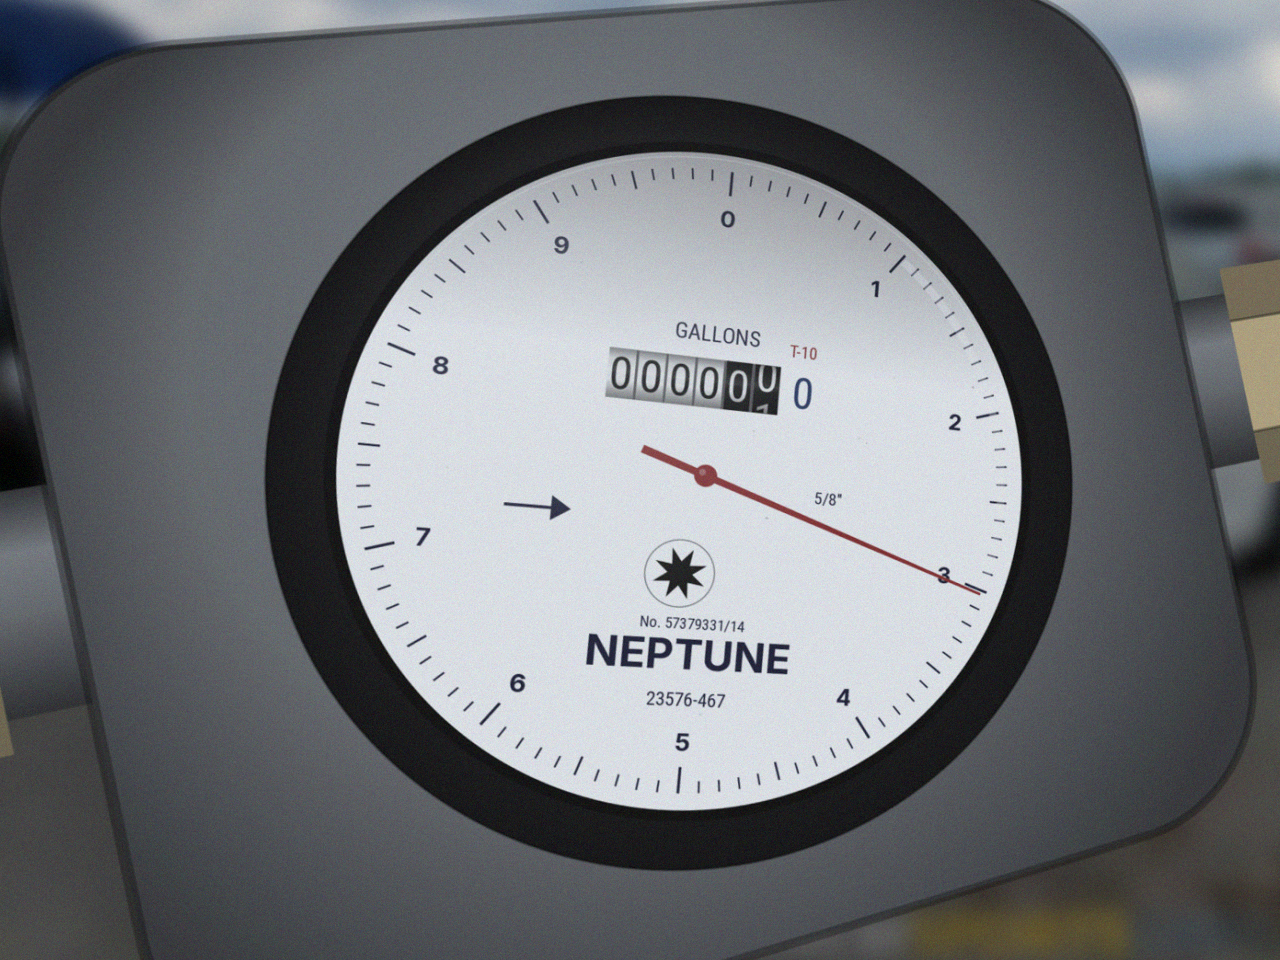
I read 3.0 (gal)
